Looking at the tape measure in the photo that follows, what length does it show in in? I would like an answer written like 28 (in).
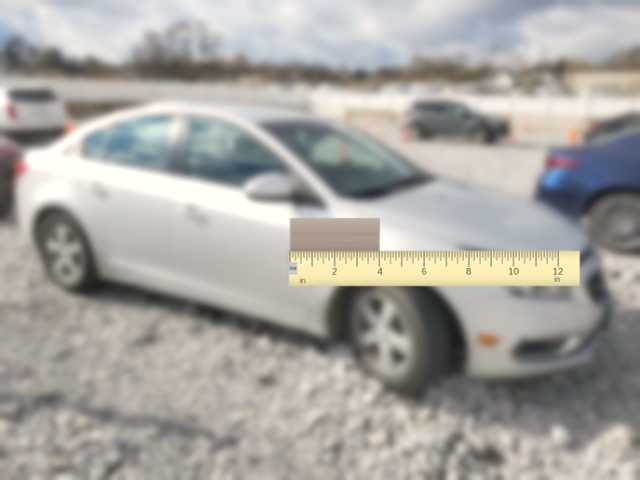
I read 4 (in)
